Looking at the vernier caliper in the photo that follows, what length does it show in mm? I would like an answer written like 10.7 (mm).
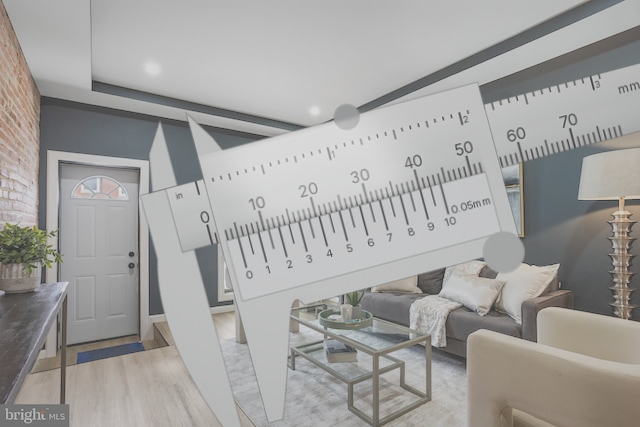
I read 5.0 (mm)
